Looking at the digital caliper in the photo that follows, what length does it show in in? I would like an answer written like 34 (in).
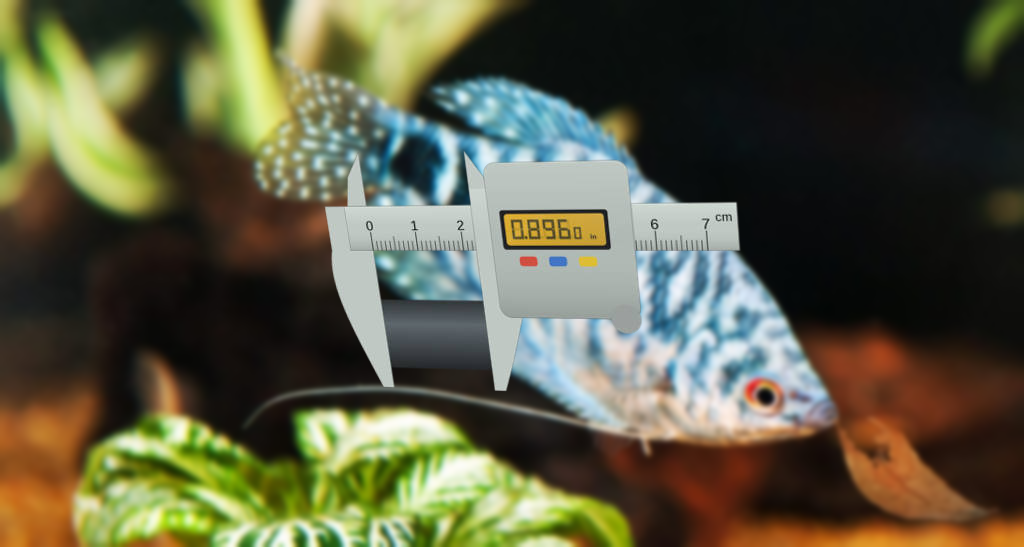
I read 0.8960 (in)
